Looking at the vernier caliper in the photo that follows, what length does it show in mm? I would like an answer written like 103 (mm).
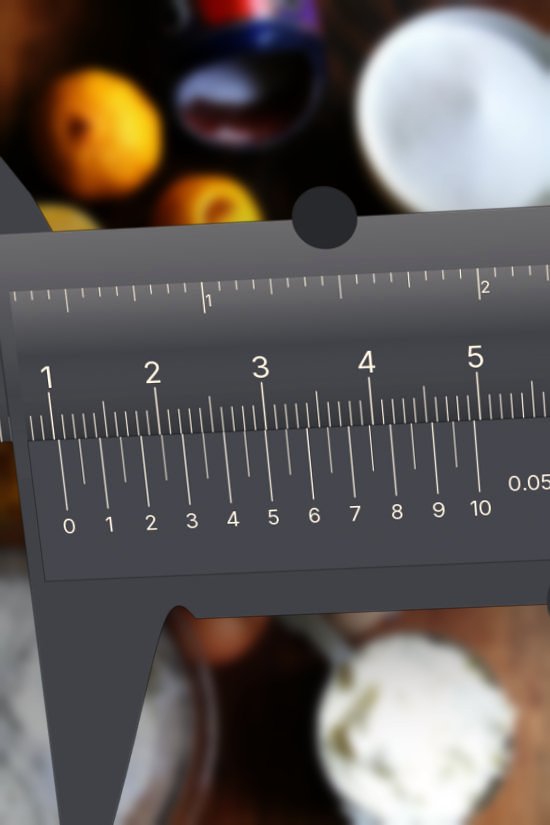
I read 10.4 (mm)
